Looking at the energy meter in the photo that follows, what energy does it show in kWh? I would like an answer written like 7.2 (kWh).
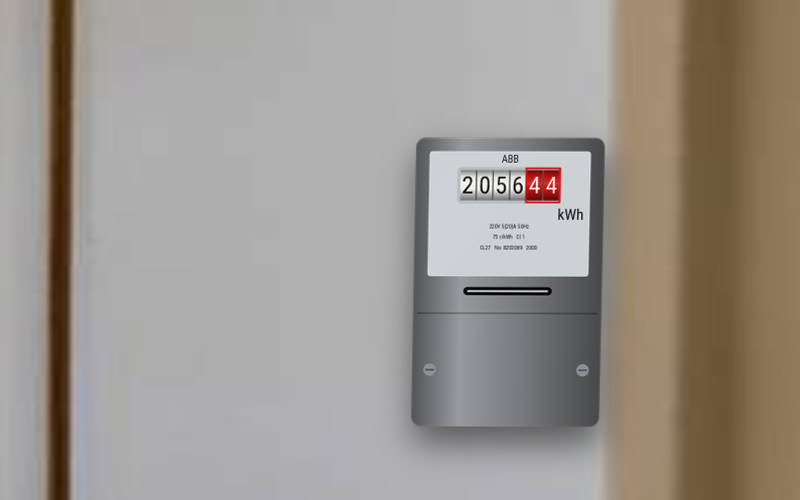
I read 2056.44 (kWh)
